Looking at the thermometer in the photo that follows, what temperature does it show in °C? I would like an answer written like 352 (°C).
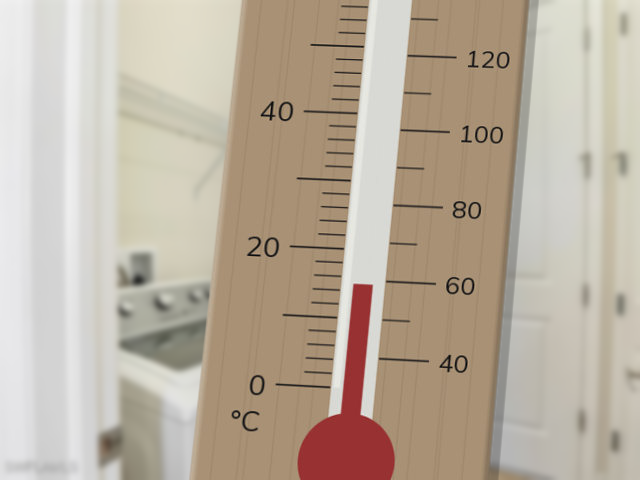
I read 15 (°C)
